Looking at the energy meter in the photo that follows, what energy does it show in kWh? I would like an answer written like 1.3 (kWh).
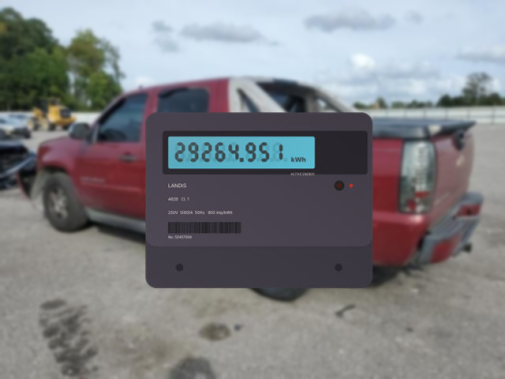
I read 29264.951 (kWh)
